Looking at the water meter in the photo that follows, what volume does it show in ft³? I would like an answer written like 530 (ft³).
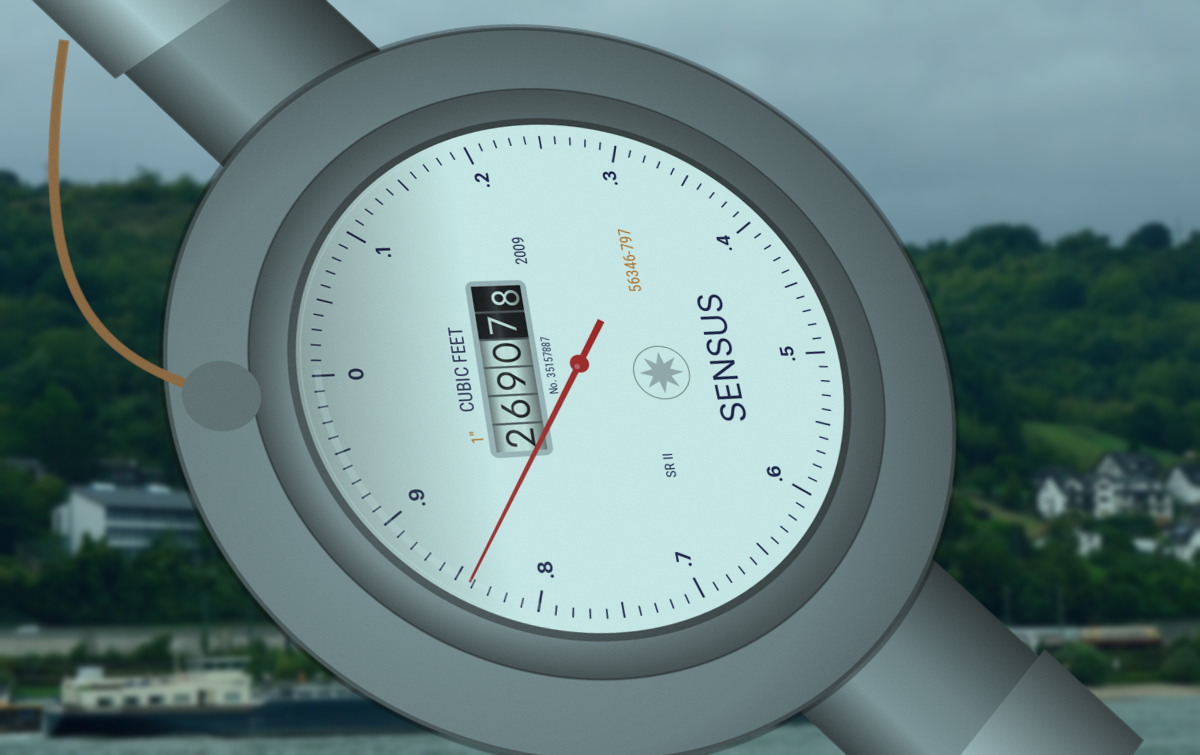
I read 269077.84 (ft³)
